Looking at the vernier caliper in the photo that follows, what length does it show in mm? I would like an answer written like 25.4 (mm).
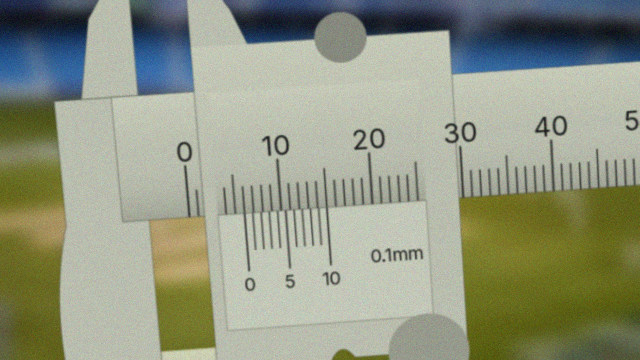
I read 6.0 (mm)
